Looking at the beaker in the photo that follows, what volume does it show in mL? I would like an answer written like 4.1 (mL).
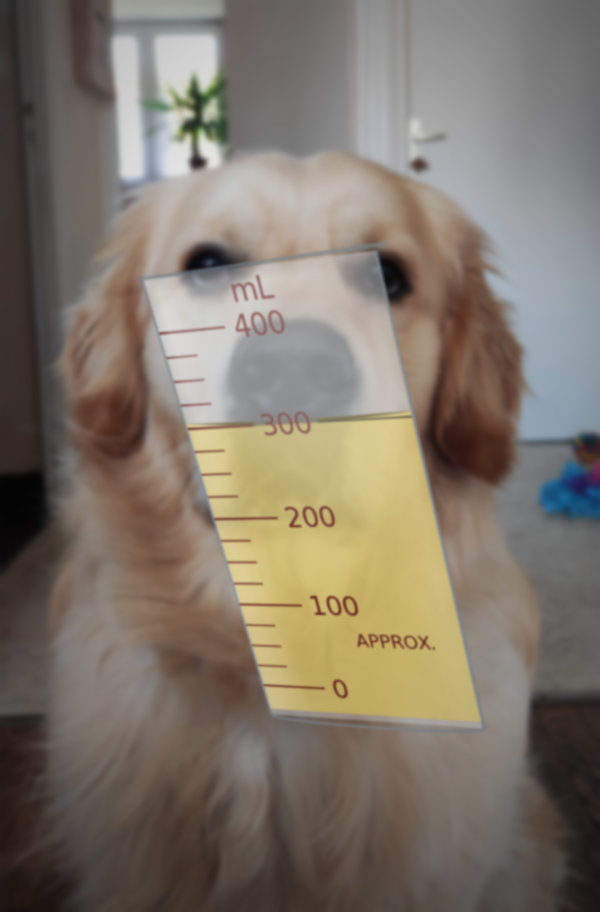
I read 300 (mL)
